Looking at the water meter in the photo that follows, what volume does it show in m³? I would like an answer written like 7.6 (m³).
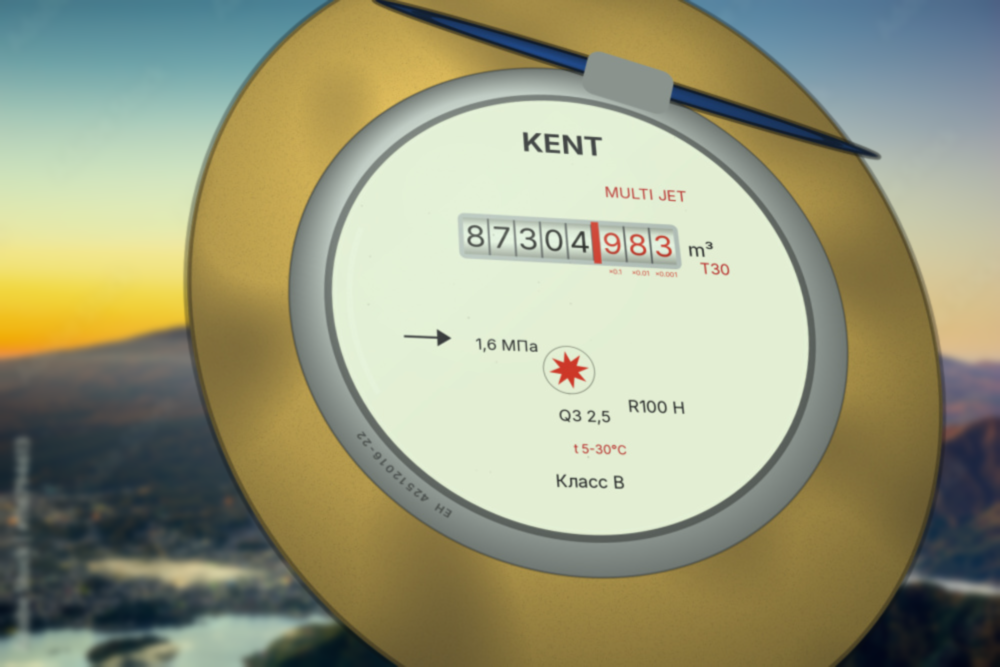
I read 87304.983 (m³)
